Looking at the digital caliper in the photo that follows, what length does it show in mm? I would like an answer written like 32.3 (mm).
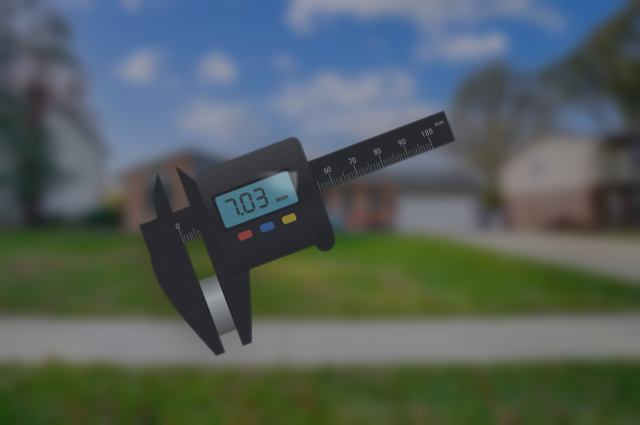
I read 7.03 (mm)
